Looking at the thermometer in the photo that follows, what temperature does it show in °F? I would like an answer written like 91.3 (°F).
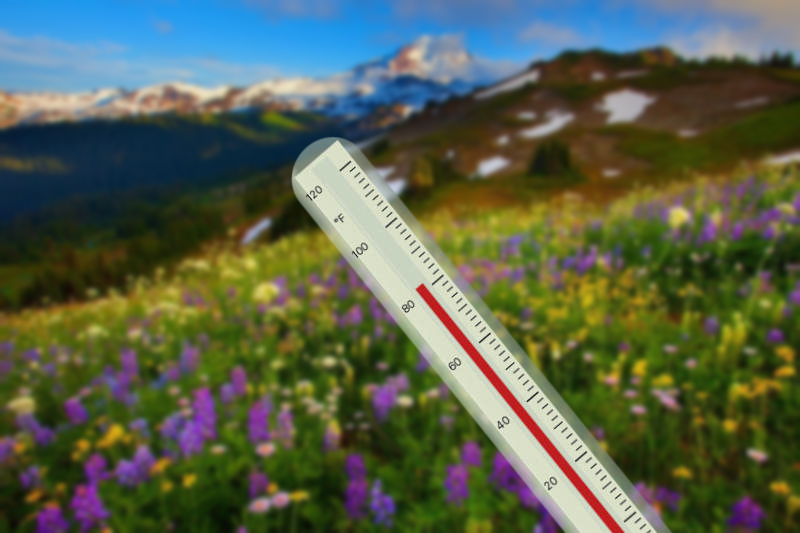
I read 82 (°F)
